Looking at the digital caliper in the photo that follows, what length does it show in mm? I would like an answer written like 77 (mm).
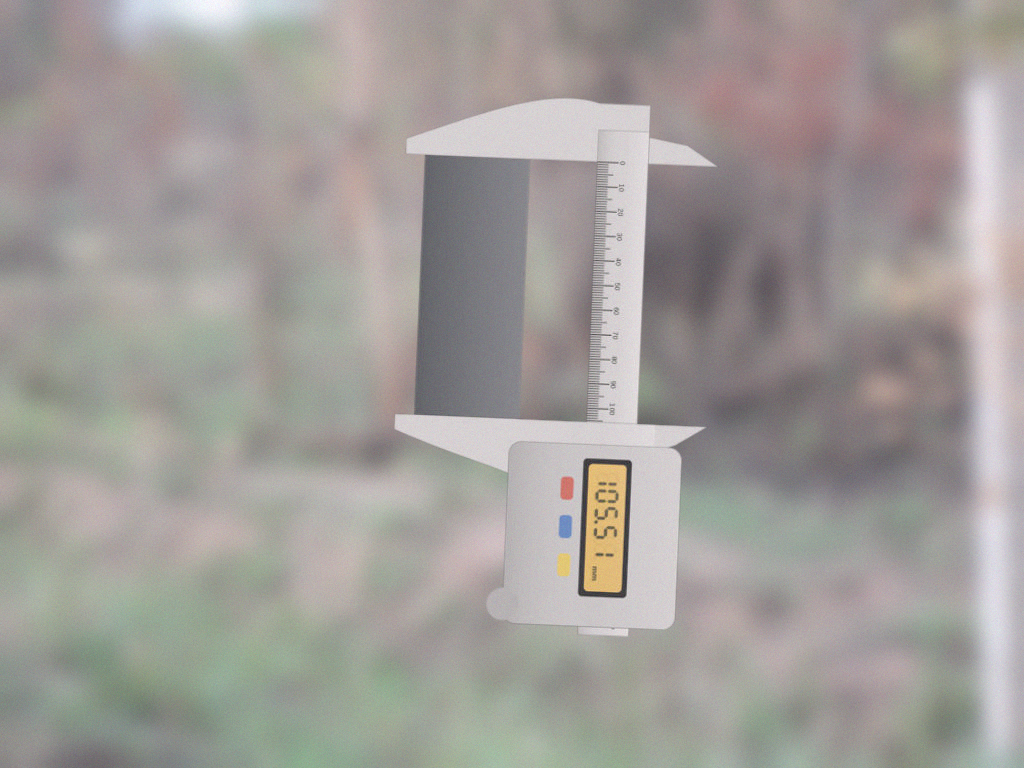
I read 105.51 (mm)
